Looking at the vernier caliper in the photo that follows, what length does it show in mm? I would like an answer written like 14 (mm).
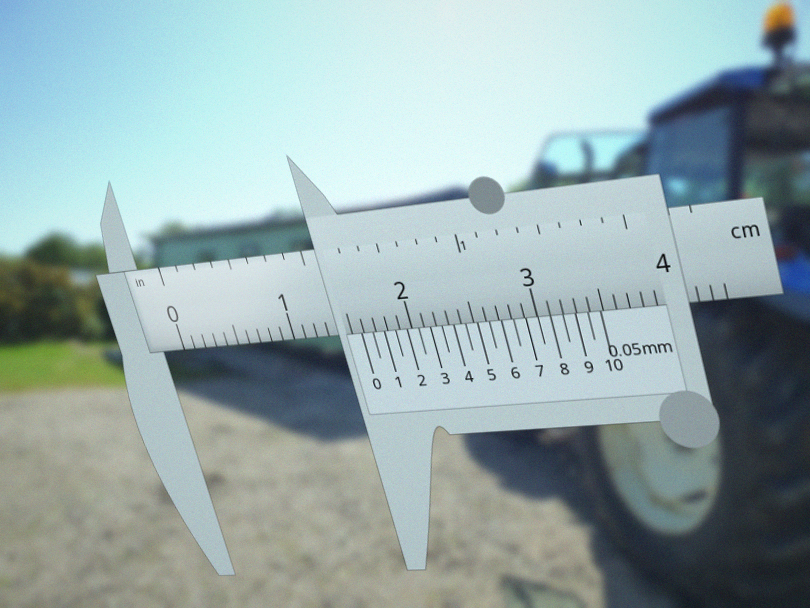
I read 15.8 (mm)
